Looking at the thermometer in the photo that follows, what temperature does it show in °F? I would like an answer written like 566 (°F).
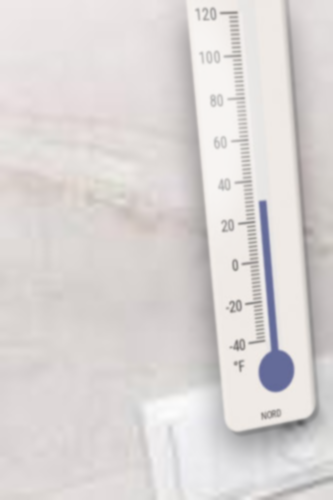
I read 30 (°F)
